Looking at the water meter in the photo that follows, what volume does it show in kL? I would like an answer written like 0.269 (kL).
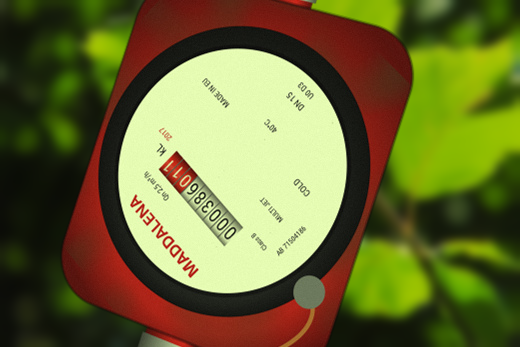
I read 386.011 (kL)
